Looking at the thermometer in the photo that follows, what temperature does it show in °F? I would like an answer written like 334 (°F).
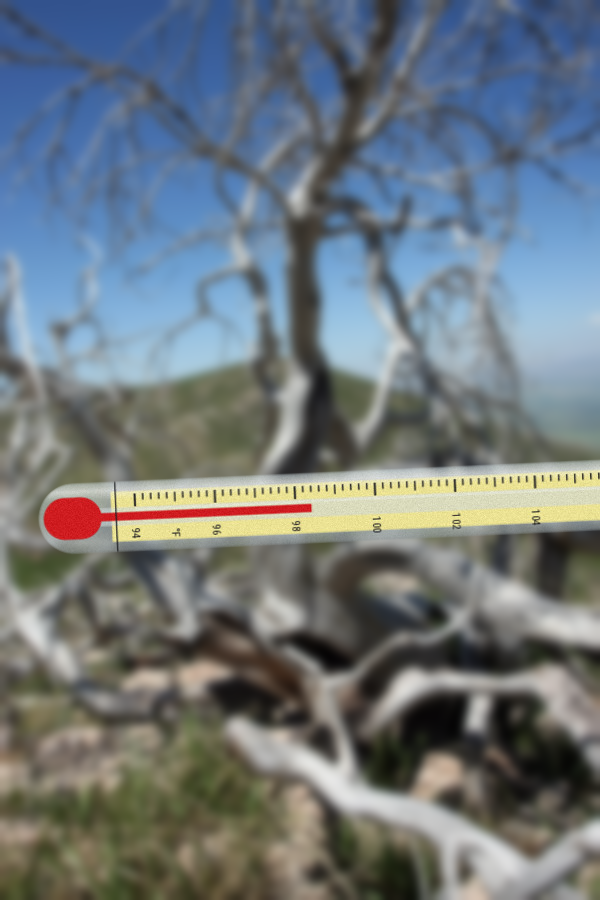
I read 98.4 (°F)
